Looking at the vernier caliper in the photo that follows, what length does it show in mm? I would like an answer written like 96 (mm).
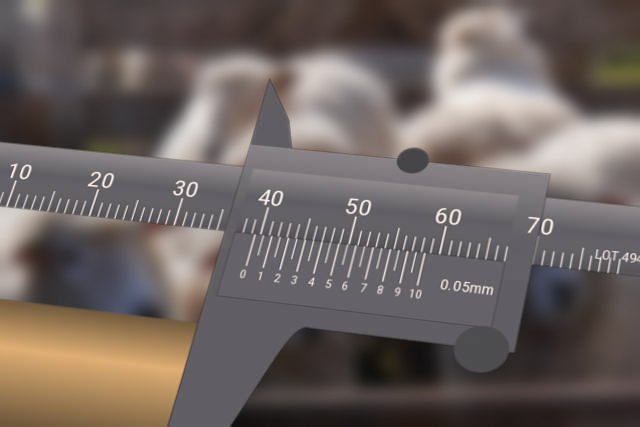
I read 39.4 (mm)
